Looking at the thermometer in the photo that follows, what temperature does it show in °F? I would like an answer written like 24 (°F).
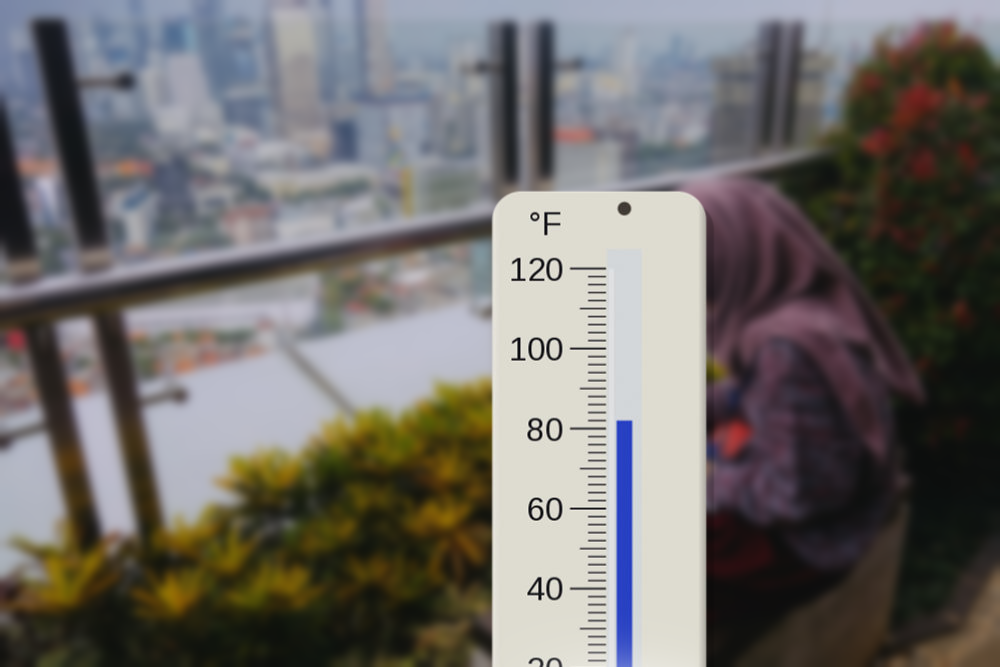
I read 82 (°F)
